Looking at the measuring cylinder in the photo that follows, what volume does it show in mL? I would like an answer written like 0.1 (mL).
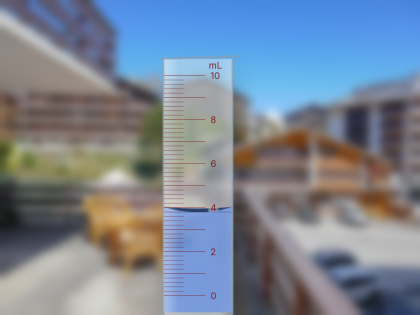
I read 3.8 (mL)
